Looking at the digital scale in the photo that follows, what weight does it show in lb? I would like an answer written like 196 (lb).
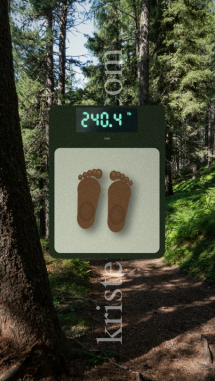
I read 240.4 (lb)
